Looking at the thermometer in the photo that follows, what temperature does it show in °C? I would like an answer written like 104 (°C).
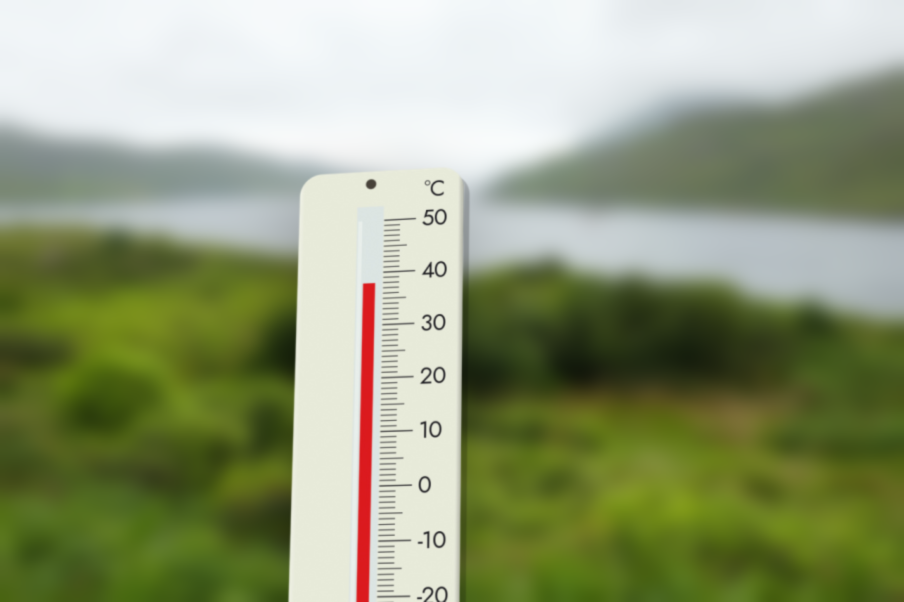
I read 38 (°C)
